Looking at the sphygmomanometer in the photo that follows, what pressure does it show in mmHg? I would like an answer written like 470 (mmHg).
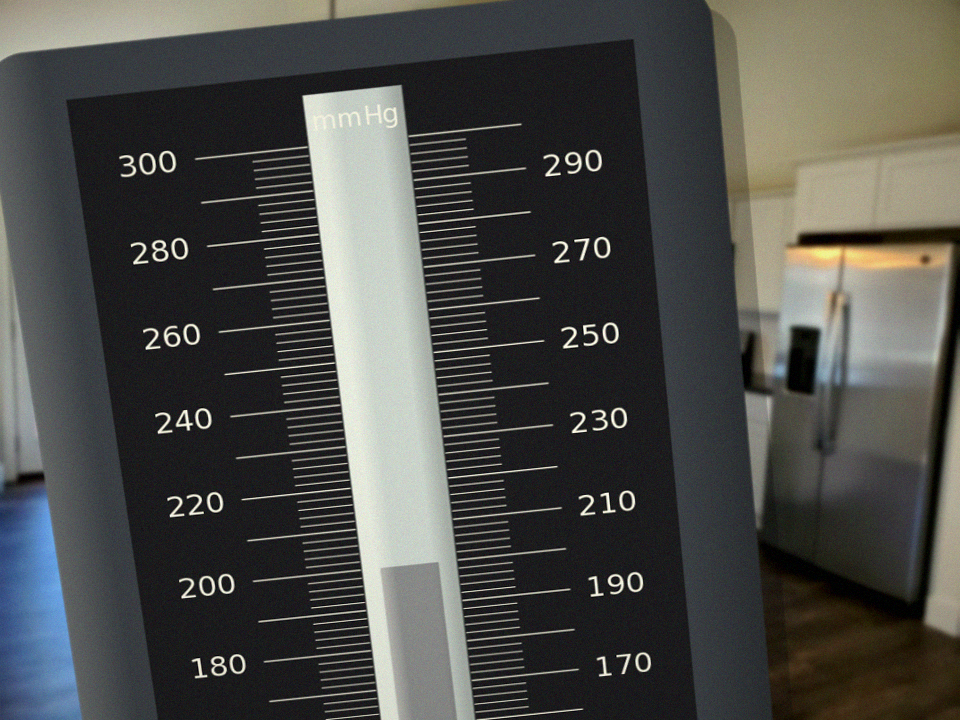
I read 200 (mmHg)
